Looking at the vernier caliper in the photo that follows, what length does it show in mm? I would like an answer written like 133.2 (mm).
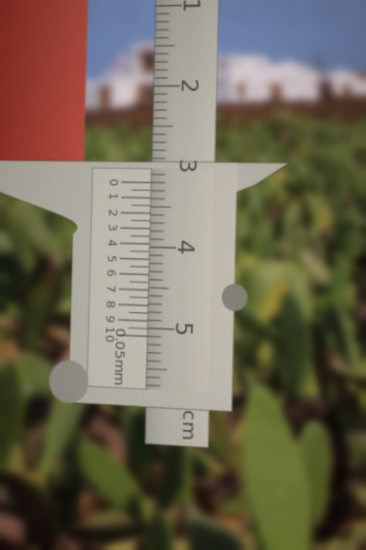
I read 32.0 (mm)
